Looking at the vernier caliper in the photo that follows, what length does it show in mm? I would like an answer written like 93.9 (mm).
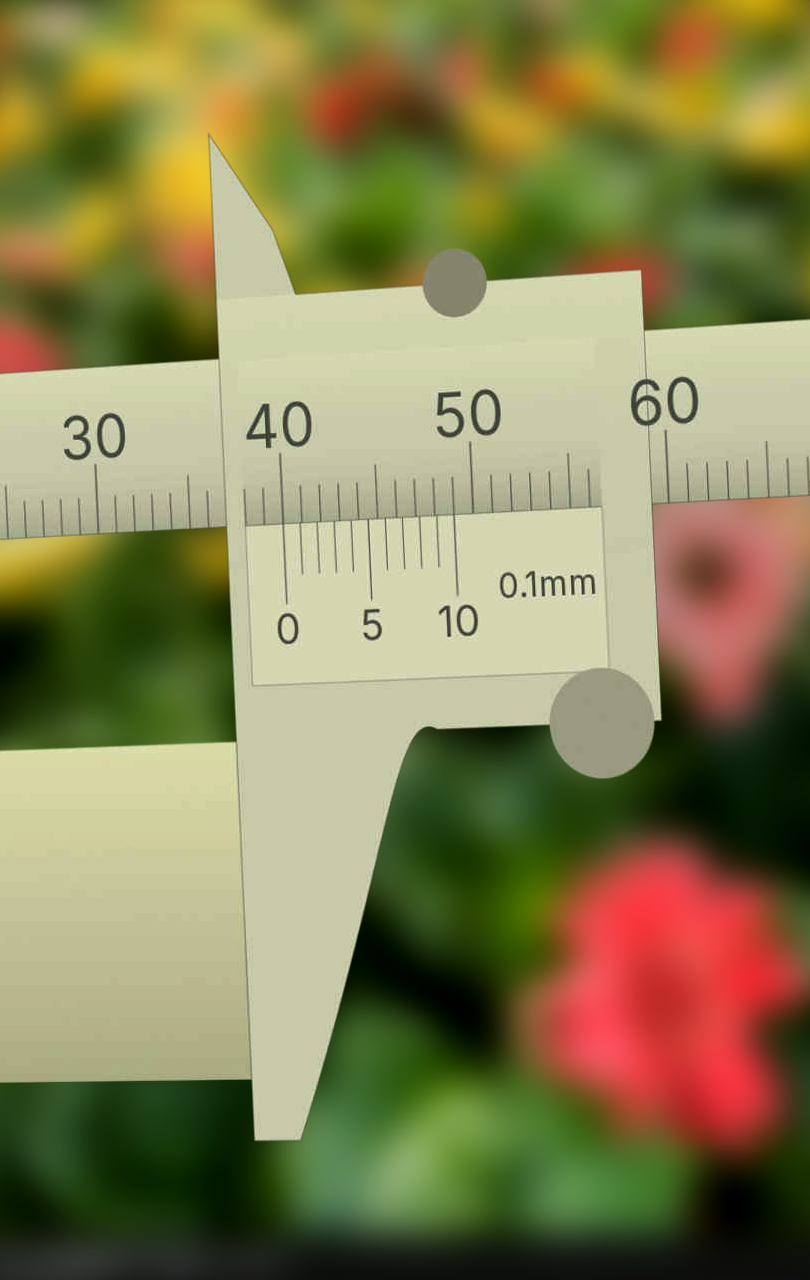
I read 40.0 (mm)
